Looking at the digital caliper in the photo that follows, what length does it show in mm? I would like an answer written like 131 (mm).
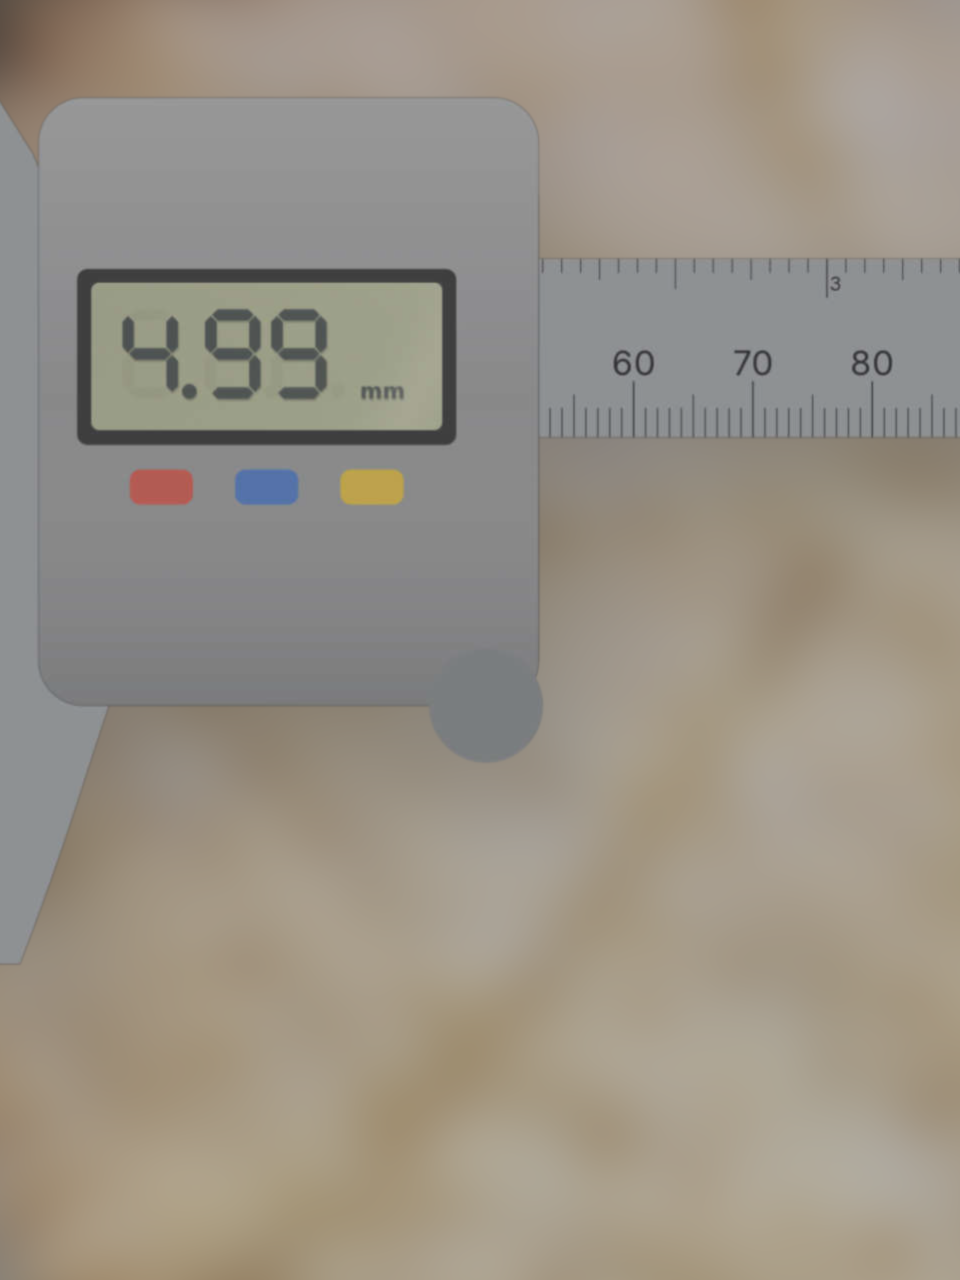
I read 4.99 (mm)
